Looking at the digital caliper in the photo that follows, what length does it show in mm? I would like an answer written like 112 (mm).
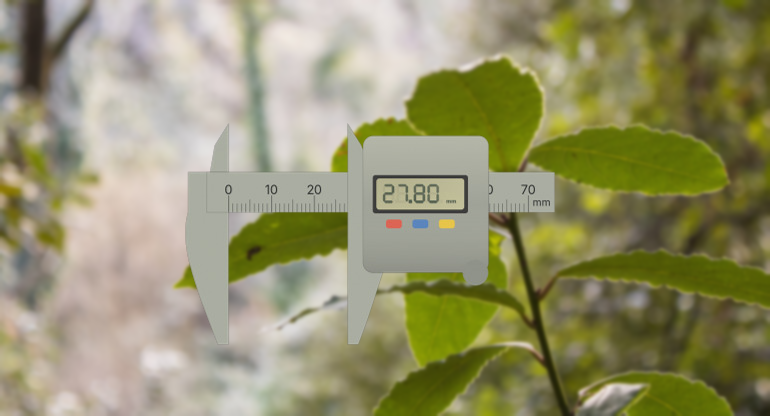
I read 27.80 (mm)
